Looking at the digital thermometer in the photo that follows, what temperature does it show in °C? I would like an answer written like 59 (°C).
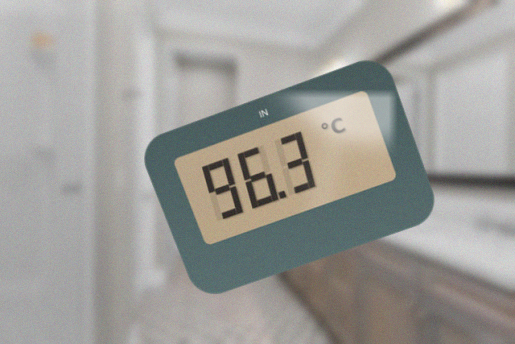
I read 96.3 (°C)
